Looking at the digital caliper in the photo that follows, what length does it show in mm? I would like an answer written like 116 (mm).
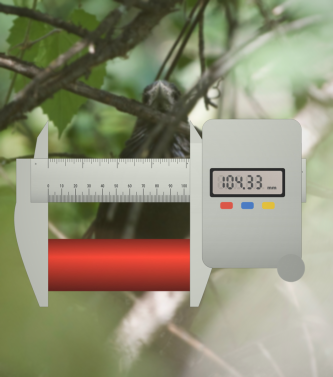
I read 104.33 (mm)
